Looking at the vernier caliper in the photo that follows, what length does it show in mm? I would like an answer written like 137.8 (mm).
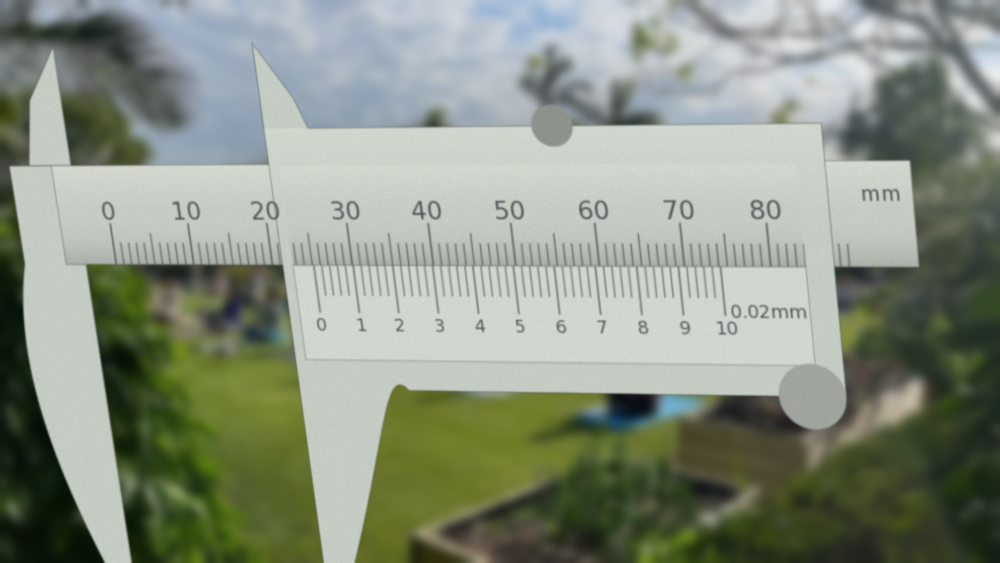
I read 25.2 (mm)
